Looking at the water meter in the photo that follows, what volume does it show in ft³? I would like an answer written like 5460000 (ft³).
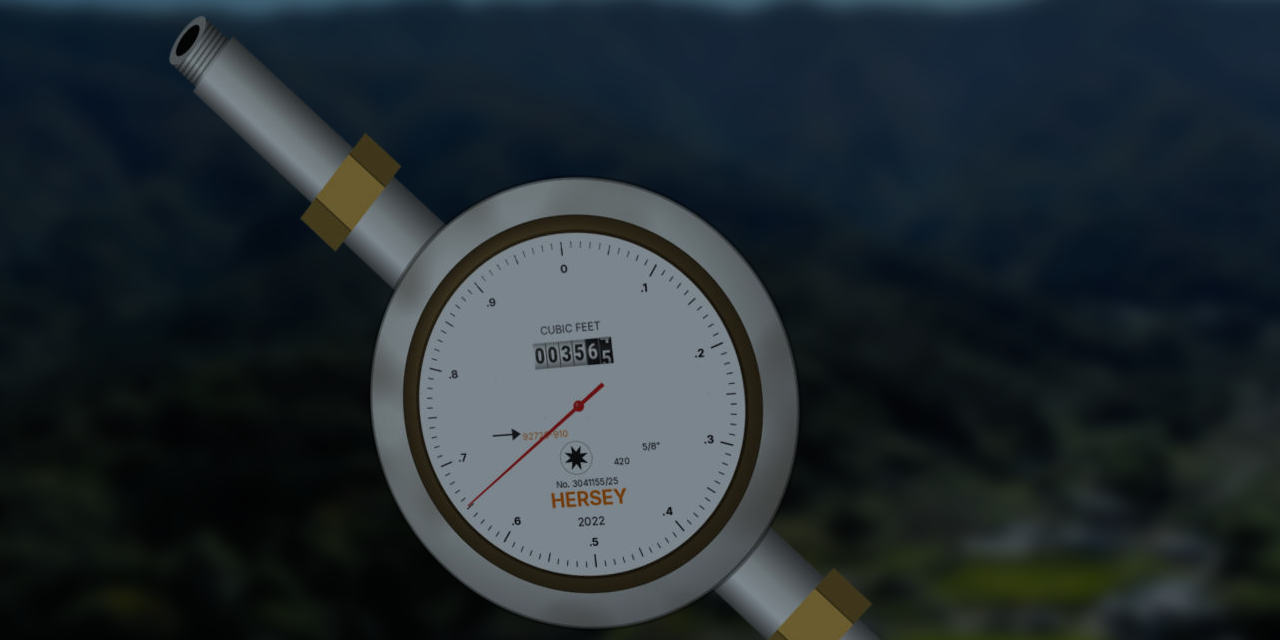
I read 3564.65 (ft³)
